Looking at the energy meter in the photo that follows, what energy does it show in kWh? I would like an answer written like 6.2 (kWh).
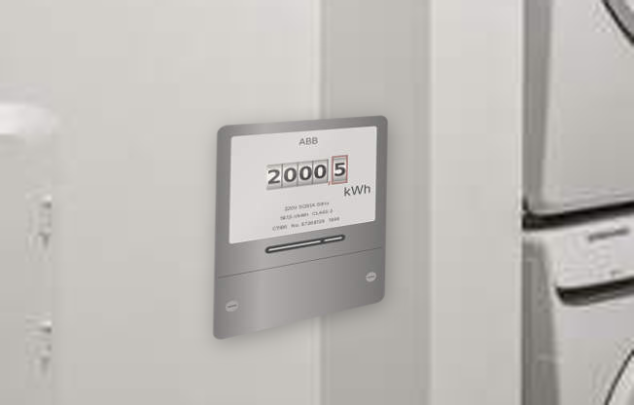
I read 2000.5 (kWh)
